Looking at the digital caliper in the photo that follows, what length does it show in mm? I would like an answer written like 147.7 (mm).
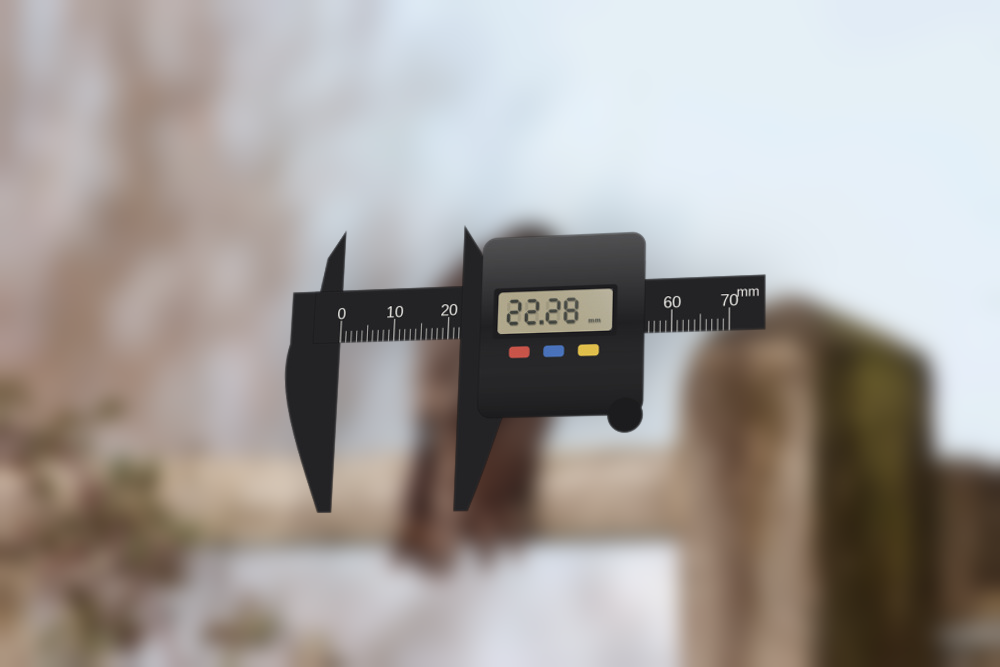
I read 22.28 (mm)
